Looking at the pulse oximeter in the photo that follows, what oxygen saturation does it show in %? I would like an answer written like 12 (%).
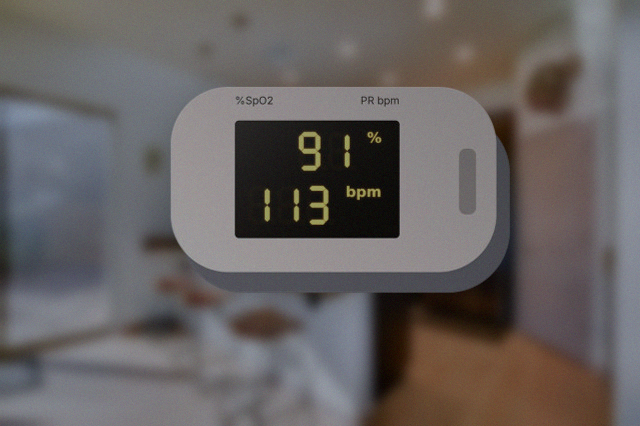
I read 91 (%)
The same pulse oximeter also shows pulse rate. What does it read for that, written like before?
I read 113 (bpm)
